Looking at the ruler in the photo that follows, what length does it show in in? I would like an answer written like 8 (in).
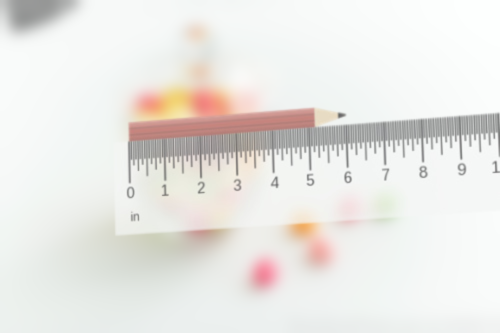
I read 6 (in)
